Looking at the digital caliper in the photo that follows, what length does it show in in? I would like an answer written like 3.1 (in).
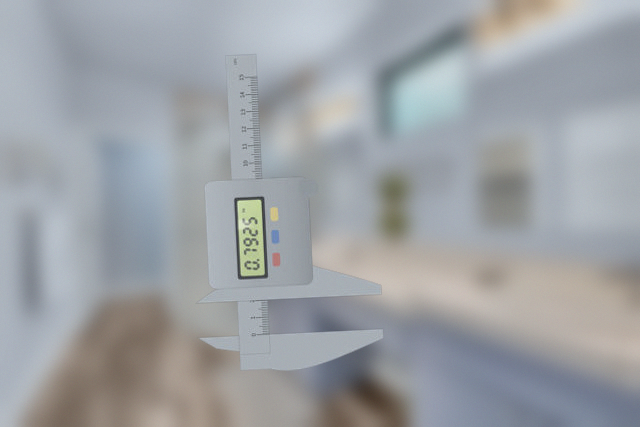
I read 0.7925 (in)
